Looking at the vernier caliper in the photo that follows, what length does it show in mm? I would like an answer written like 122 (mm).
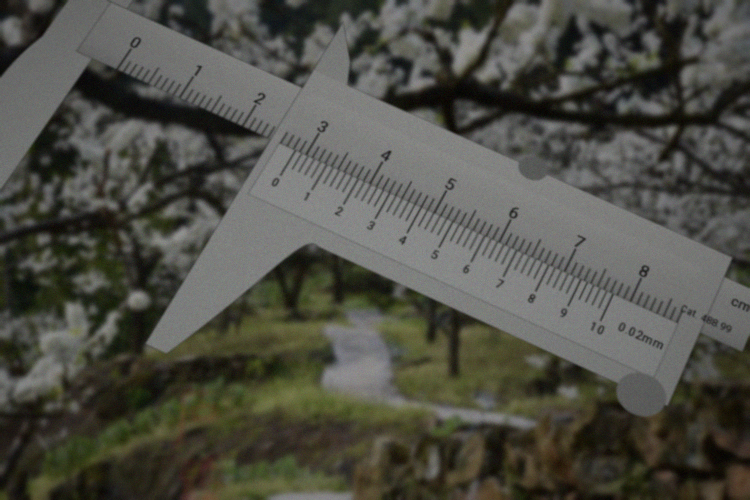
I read 28.4 (mm)
